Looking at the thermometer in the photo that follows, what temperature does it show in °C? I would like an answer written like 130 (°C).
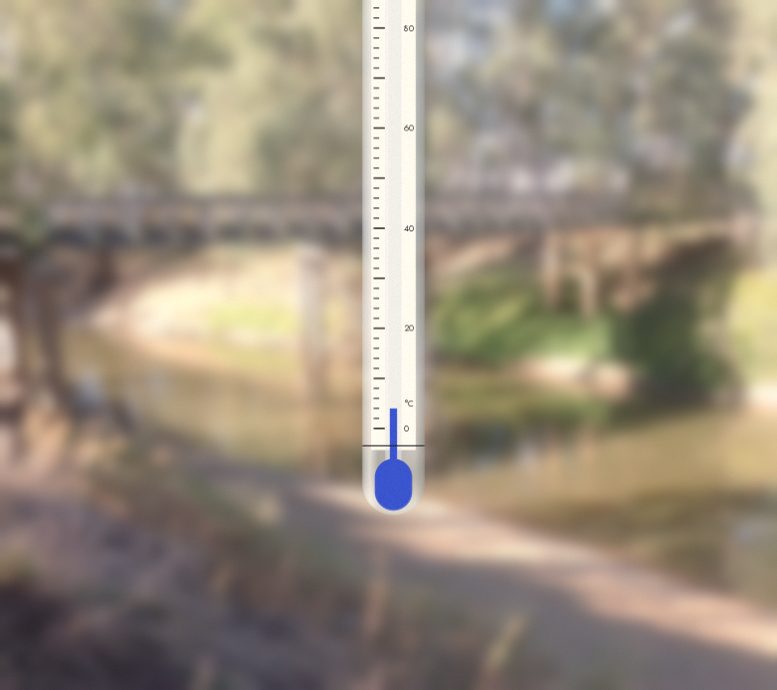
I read 4 (°C)
